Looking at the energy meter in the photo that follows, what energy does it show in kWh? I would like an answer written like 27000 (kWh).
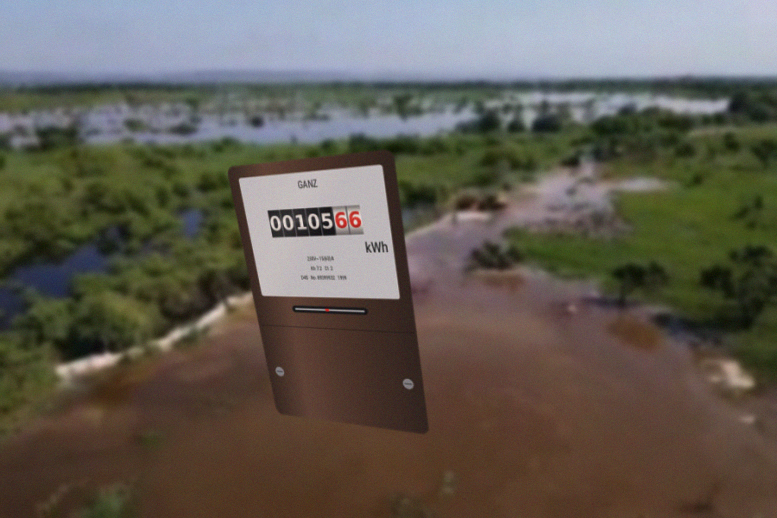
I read 105.66 (kWh)
